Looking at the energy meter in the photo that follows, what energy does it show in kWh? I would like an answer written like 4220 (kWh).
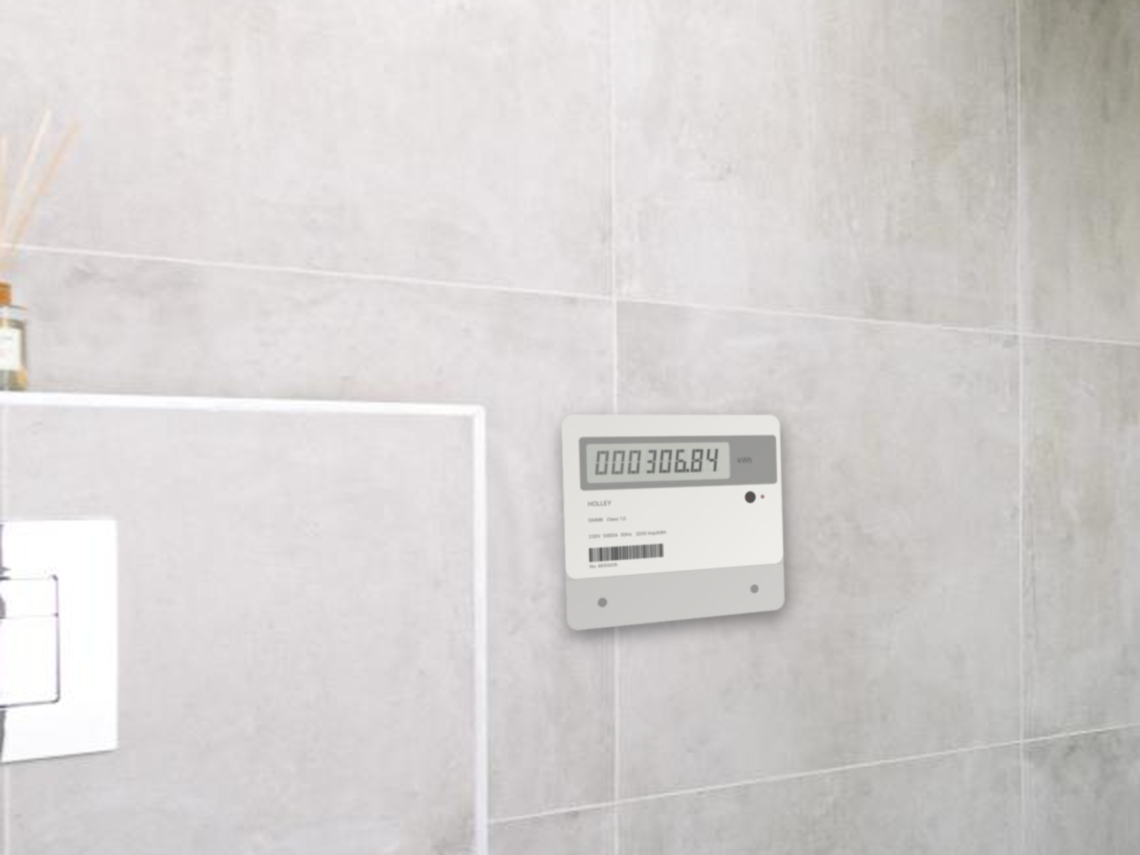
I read 306.84 (kWh)
